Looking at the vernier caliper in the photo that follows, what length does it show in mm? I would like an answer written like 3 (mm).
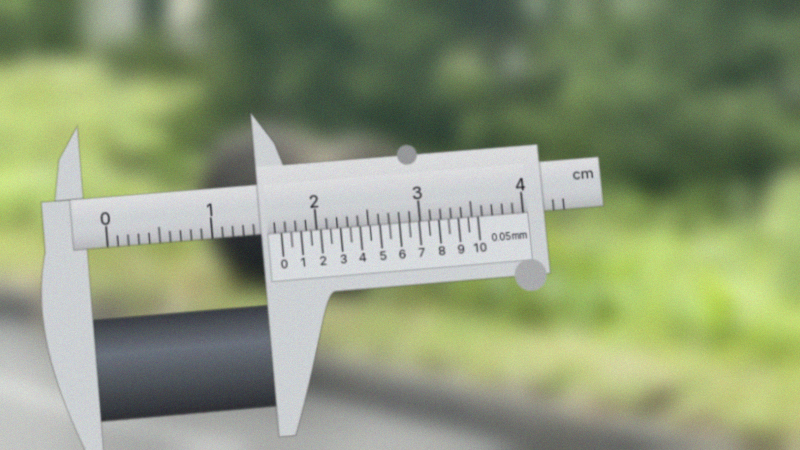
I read 16.6 (mm)
